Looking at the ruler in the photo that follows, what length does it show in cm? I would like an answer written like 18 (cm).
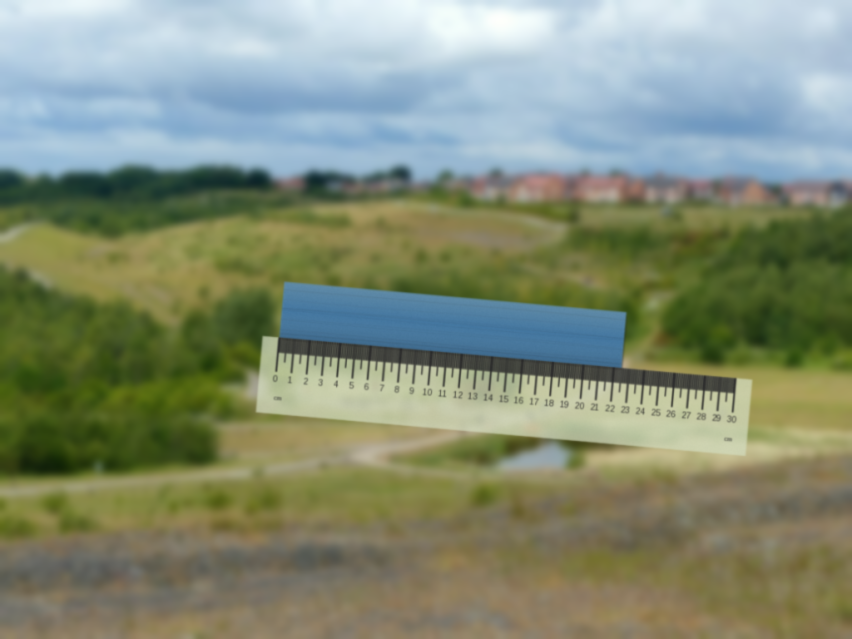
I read 22.5 (cm)
